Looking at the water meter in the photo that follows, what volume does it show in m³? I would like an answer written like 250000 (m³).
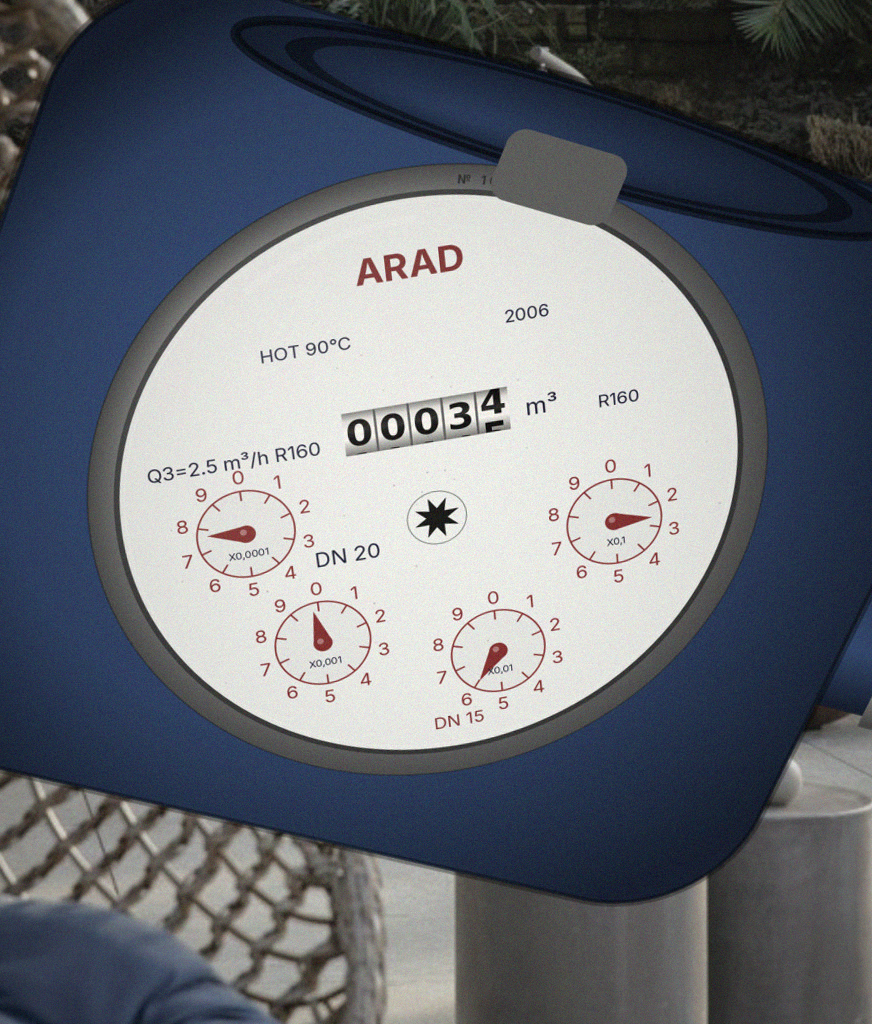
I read 34.2597 (m³)
